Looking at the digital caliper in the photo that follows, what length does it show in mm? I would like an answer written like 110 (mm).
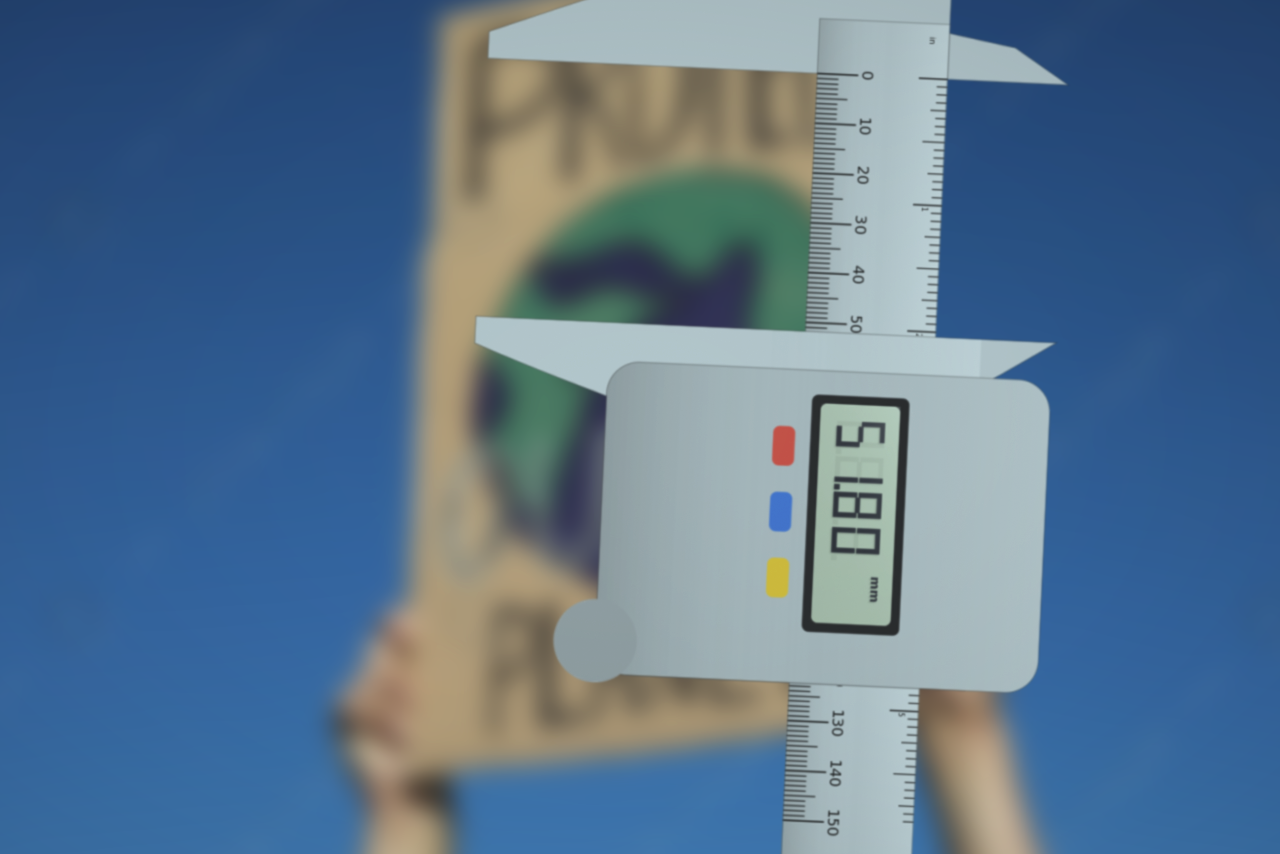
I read 51.80 (mm)
